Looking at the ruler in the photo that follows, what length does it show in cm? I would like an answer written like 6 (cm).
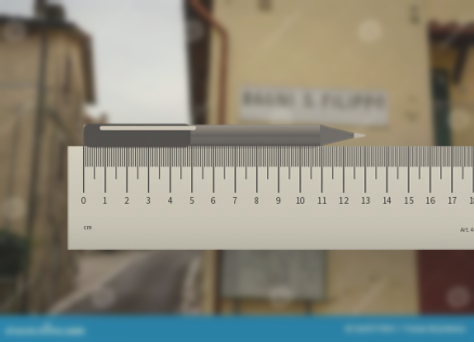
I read 13 (cm)
